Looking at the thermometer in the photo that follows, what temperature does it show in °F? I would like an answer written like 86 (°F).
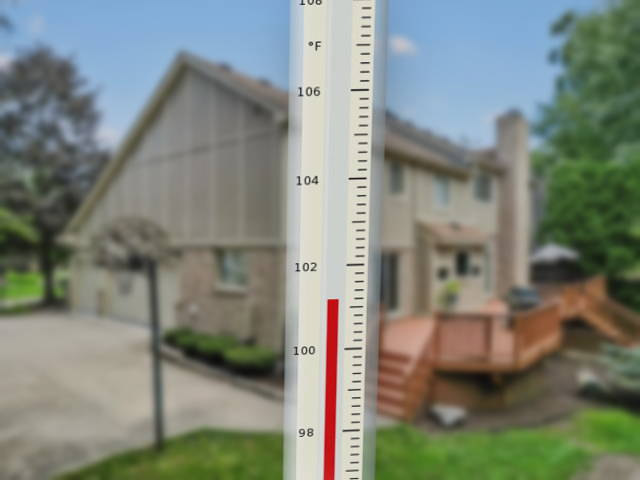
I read 101.2 (°F)
